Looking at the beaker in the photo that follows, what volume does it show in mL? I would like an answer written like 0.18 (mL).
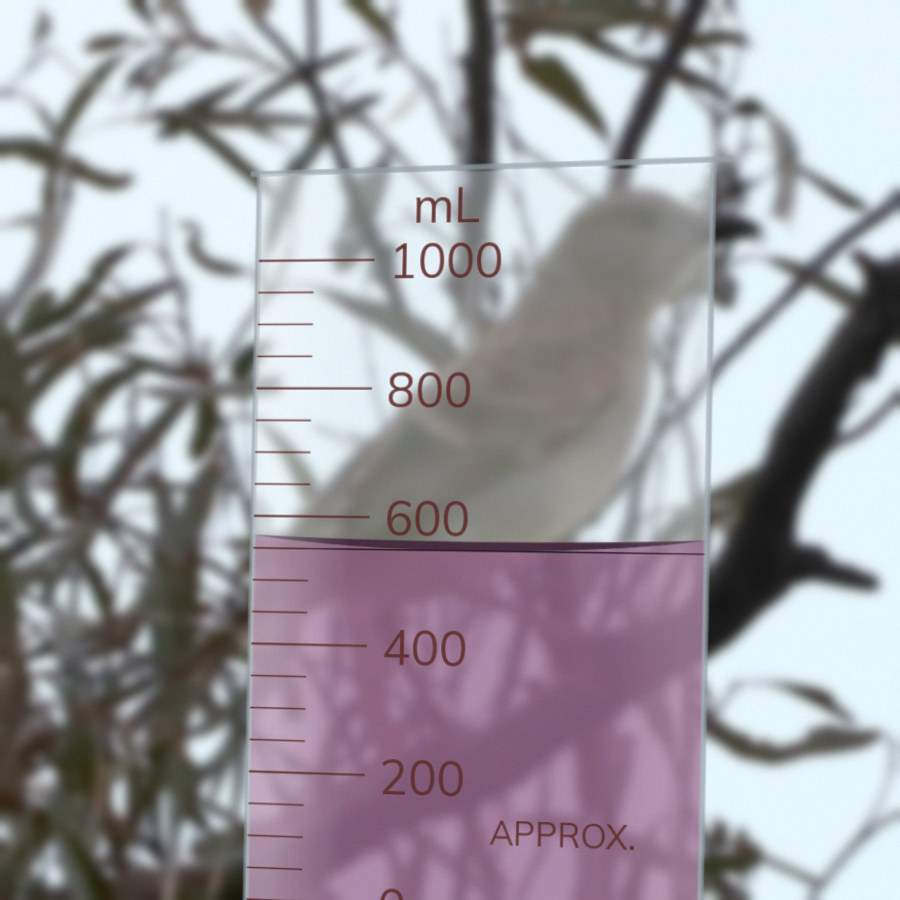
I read 550 (mL)
